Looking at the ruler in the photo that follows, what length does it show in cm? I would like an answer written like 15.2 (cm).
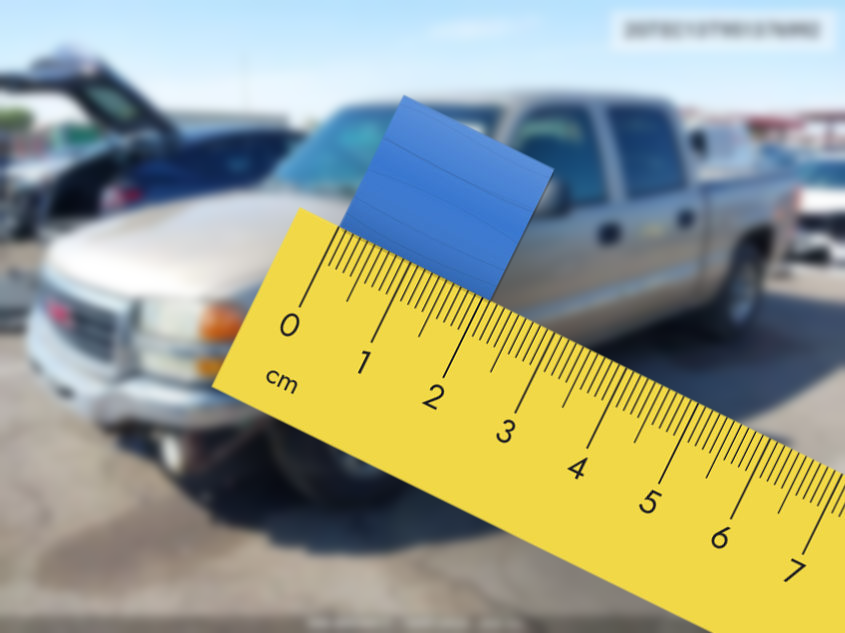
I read 2.1 (cm)
